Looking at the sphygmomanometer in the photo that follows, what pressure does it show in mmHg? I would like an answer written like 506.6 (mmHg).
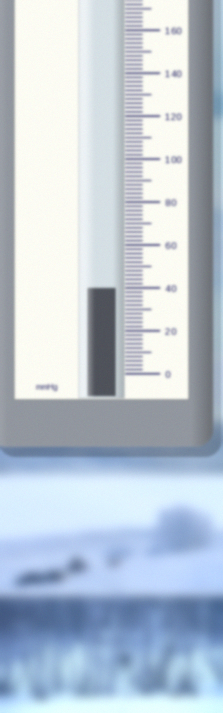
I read 40 (mmHg)
